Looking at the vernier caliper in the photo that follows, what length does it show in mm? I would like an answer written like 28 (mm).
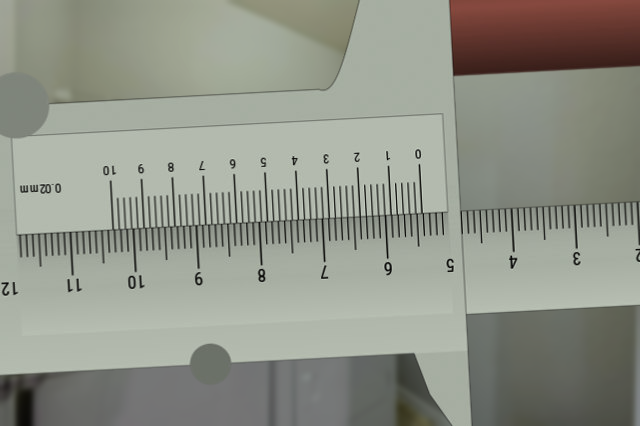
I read 54.2 (mm)
